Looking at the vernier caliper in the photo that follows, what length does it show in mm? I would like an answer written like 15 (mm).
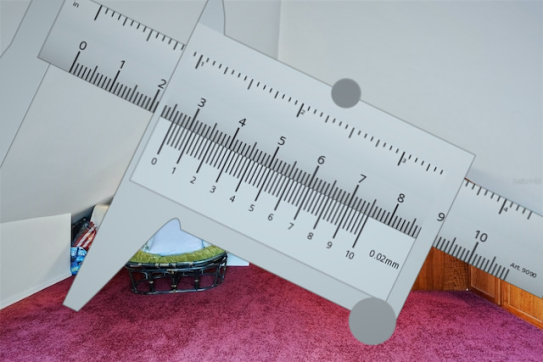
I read 26.0 (mm)
